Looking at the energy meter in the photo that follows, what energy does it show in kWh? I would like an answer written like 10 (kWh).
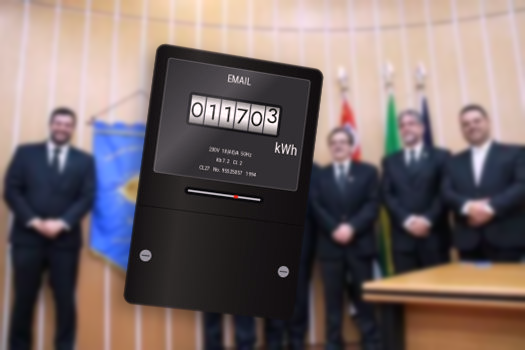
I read 11703 (kWh)
